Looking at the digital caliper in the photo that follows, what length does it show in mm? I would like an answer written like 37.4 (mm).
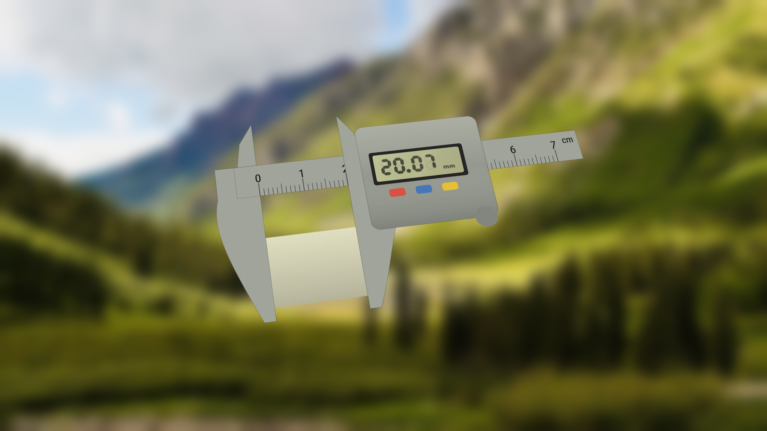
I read 20.07 (mm)
